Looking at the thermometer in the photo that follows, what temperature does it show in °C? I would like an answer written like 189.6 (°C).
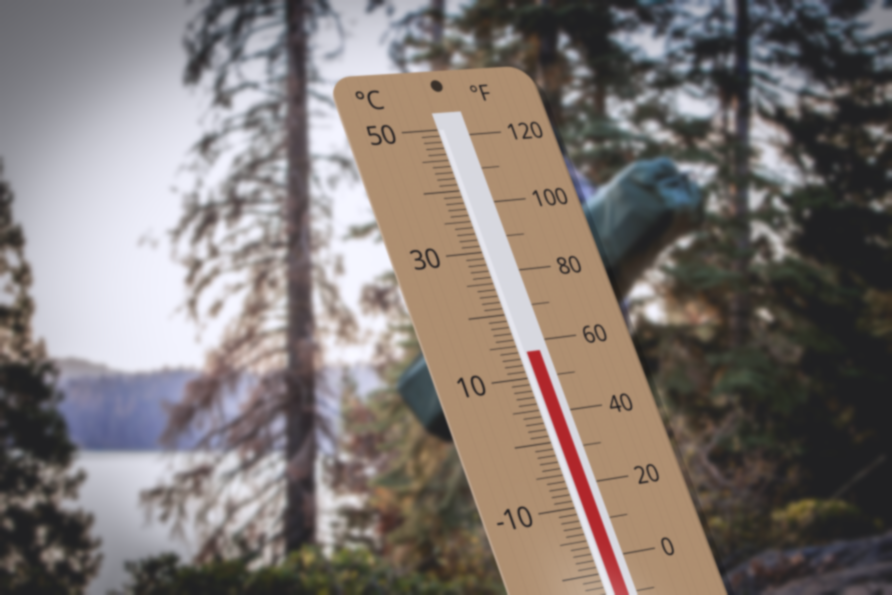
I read 14 (°C)
